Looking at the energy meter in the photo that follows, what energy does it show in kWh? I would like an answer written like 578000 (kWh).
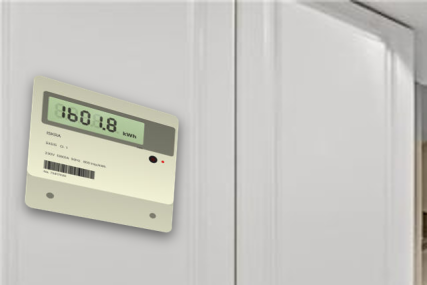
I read 1601.8 (kWh)
